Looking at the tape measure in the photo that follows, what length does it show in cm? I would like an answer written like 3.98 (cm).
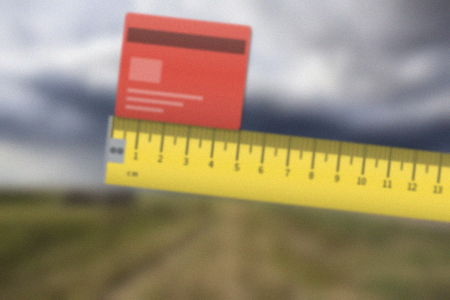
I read 5 (cm)
